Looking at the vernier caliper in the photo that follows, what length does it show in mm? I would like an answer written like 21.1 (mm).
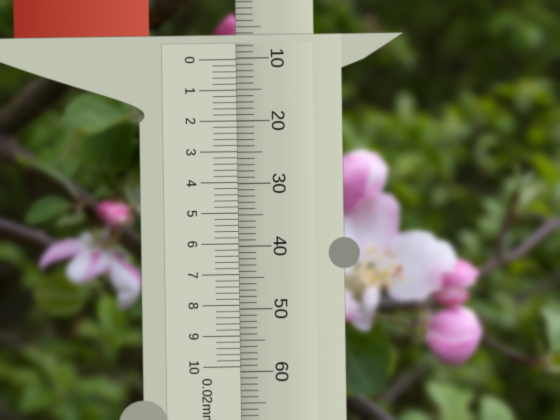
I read 10.2 (mm)
